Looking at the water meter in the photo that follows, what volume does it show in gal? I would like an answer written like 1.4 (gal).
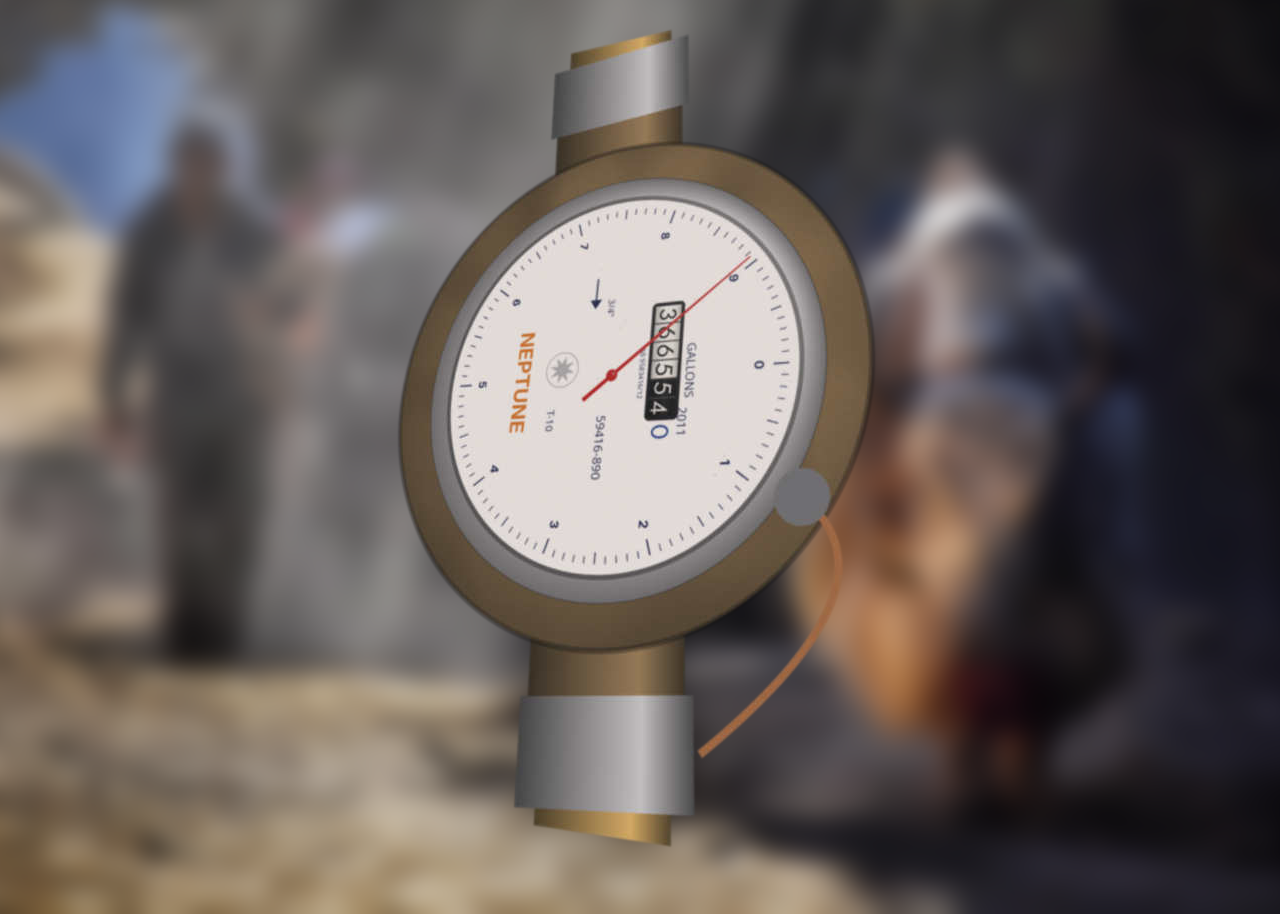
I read 3665538.9 (gal)
